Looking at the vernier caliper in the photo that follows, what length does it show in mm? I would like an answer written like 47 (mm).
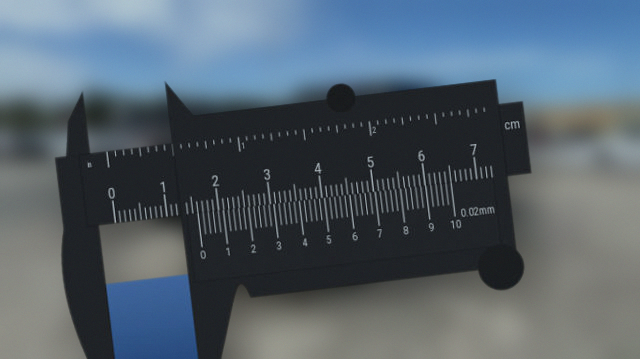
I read 16.0 (mm)
